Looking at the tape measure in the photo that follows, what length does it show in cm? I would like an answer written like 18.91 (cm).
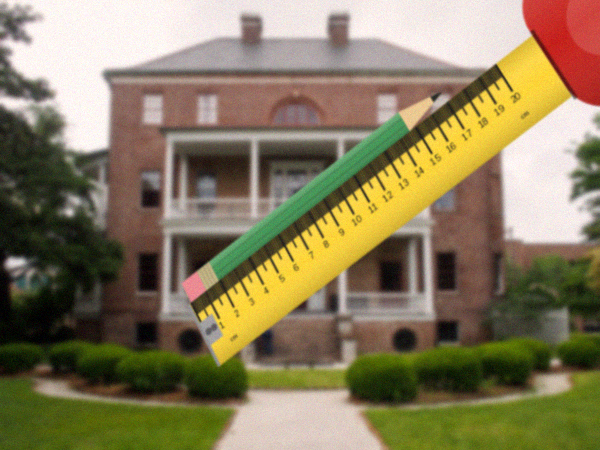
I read 17 (cm)
